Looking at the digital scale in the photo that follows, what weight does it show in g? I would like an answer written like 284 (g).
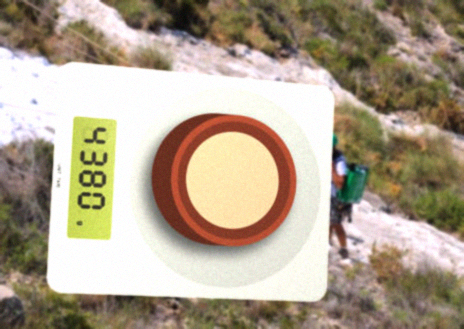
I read 4380 (g)
